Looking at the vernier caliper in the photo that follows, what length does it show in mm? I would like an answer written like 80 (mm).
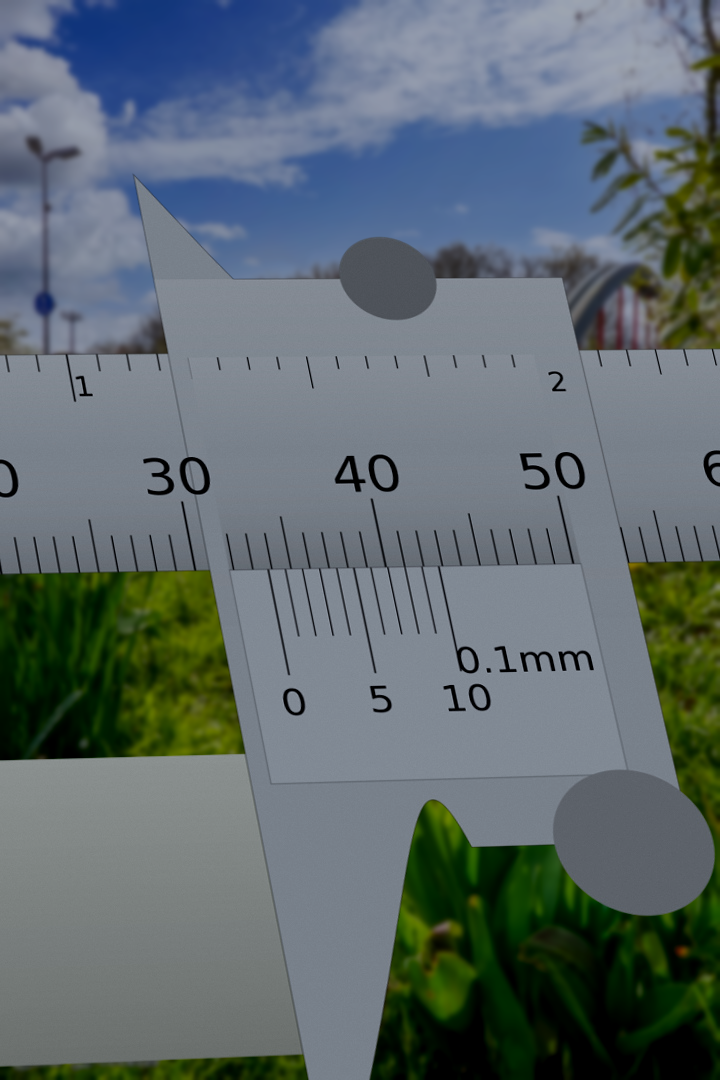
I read 33.8 (mm)
